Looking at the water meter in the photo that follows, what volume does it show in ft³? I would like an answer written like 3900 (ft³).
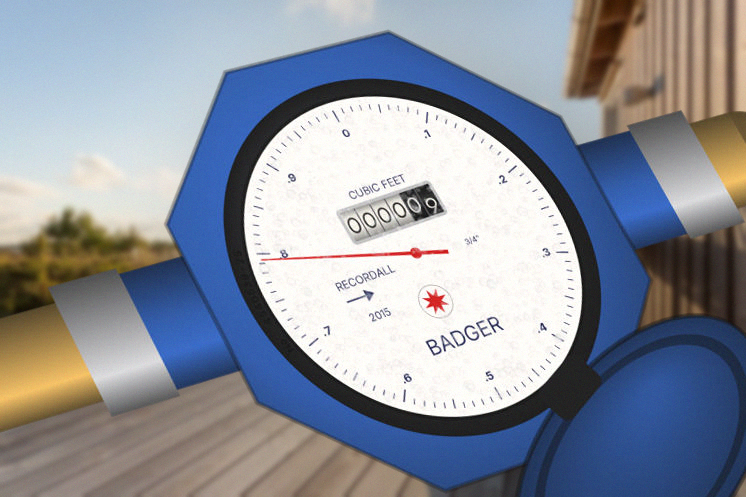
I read 8.79 (ft³)
